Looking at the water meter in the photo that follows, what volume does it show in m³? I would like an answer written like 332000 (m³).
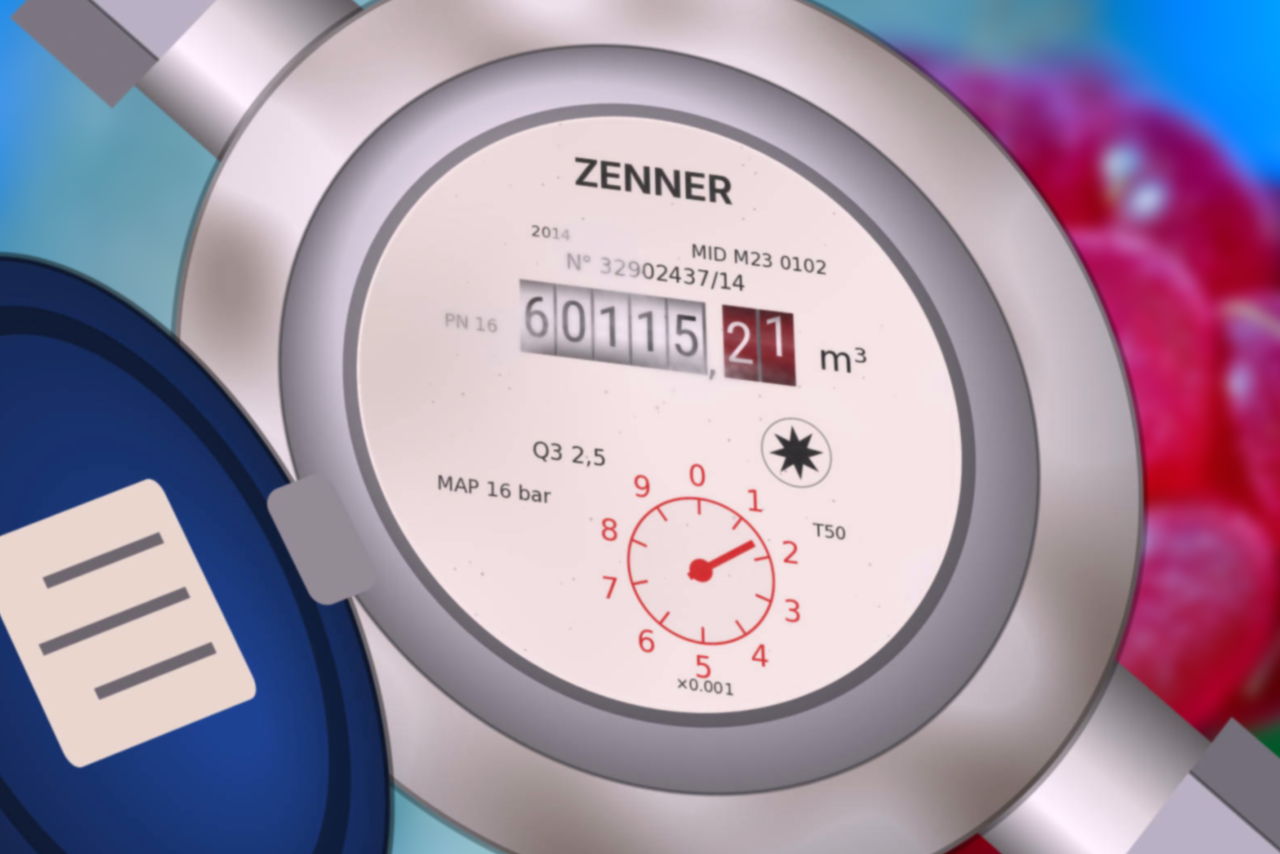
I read 60115.211 (m³)
